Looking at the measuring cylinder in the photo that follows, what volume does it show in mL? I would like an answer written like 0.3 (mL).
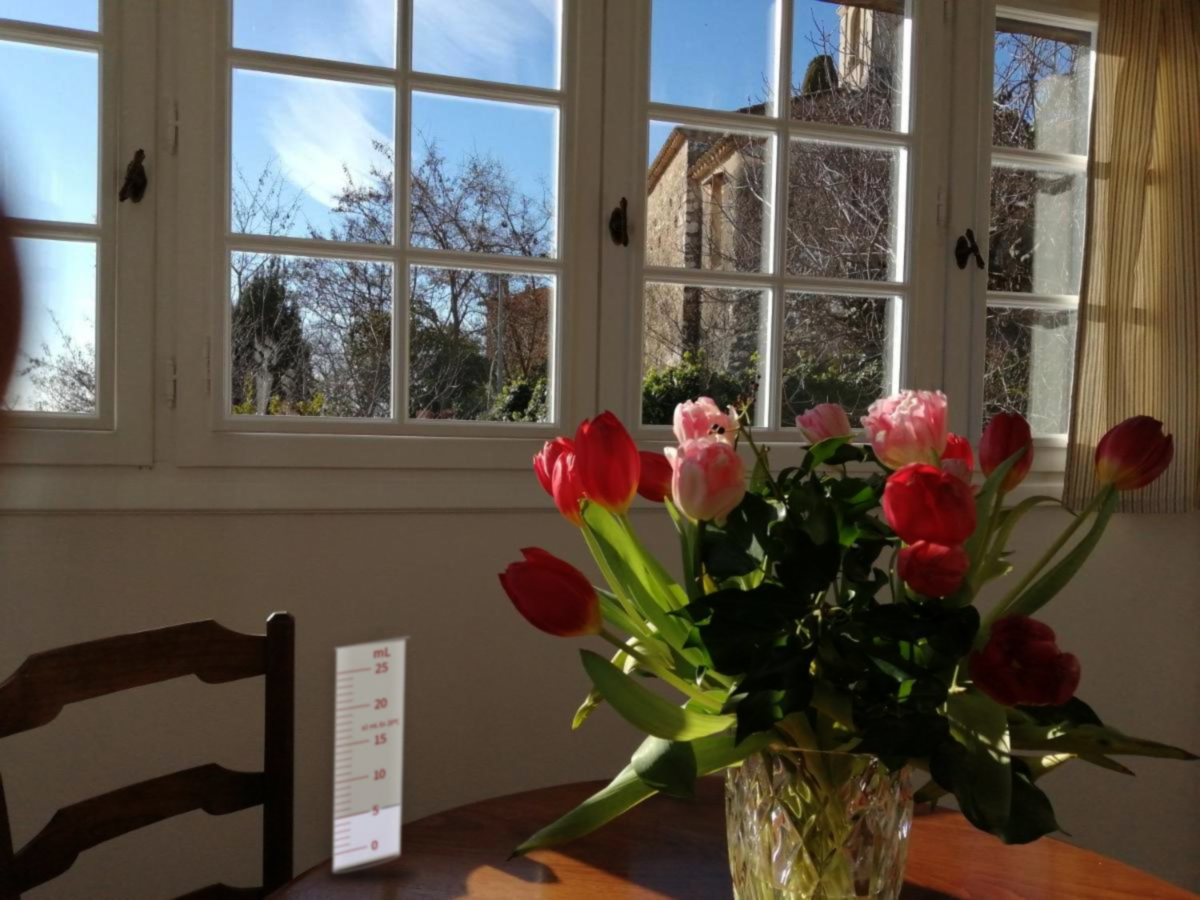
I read 5 (mL)
